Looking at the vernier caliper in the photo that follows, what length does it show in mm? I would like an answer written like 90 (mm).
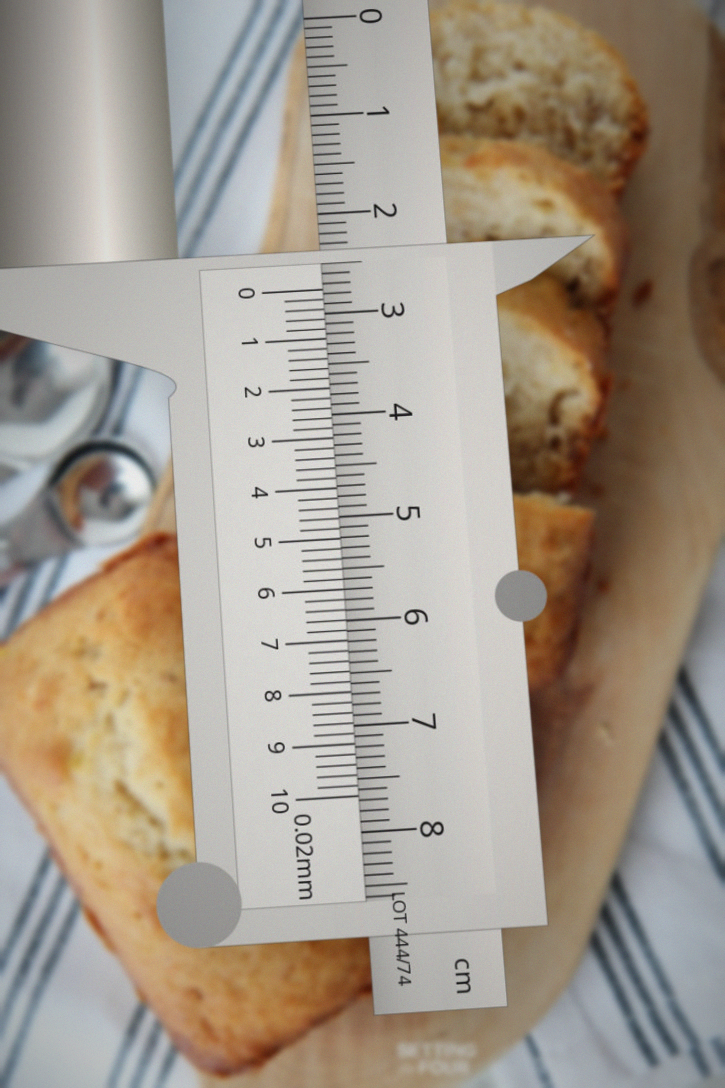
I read 27.6 (mm)
